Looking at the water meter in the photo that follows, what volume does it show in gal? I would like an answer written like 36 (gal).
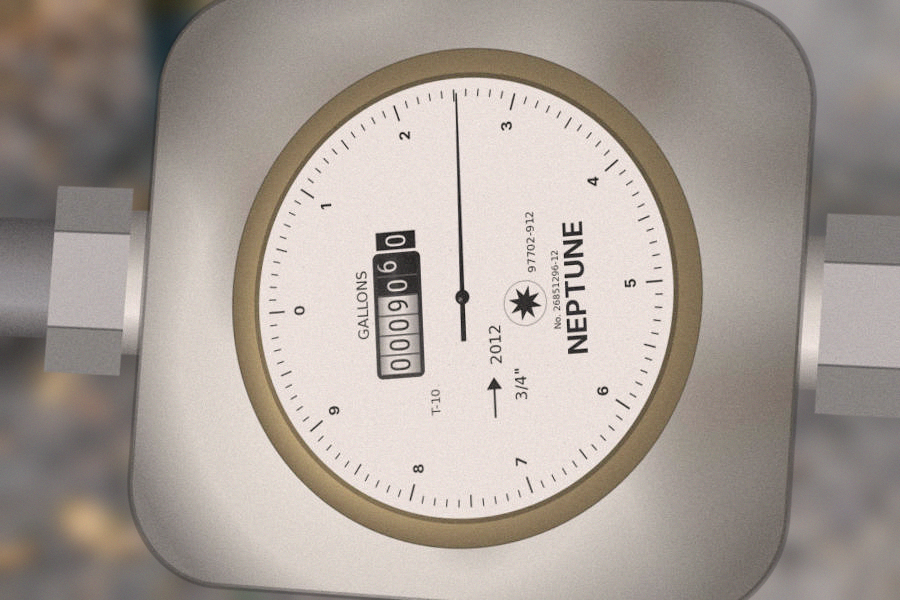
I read 9062.5 (gal)
